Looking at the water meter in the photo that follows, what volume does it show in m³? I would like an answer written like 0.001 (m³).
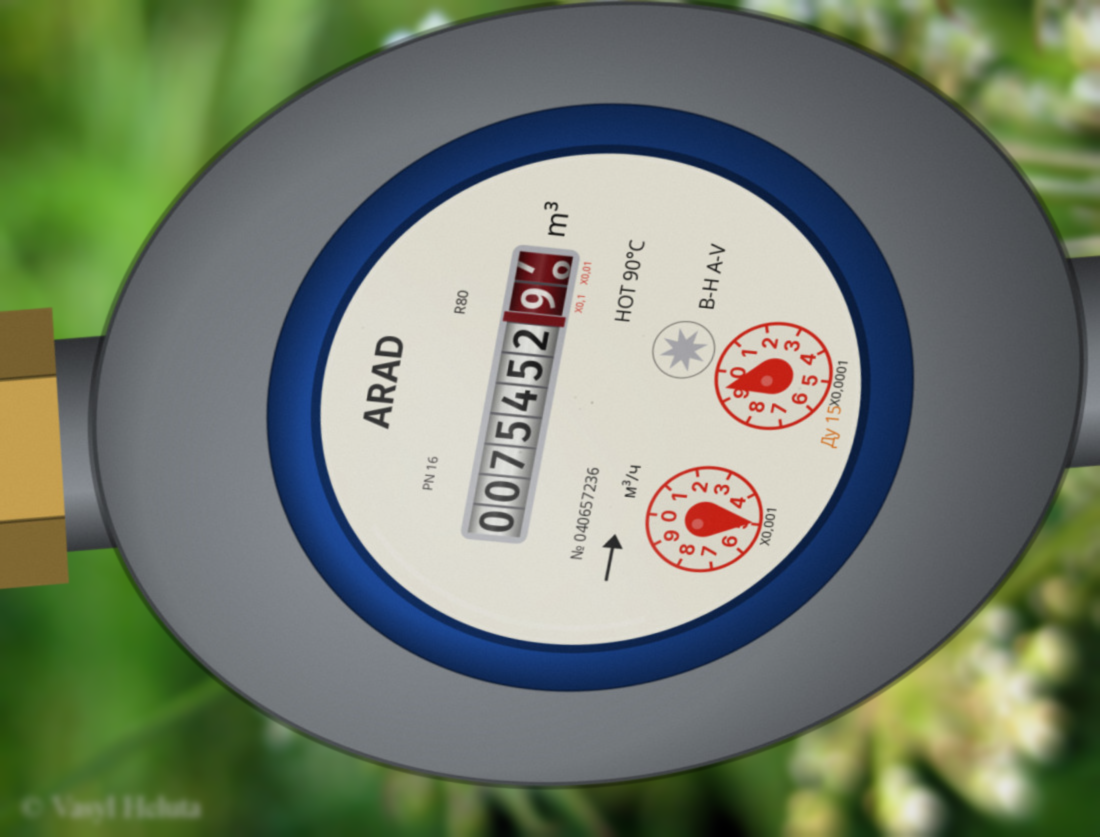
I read 75452.9749 (m³)
